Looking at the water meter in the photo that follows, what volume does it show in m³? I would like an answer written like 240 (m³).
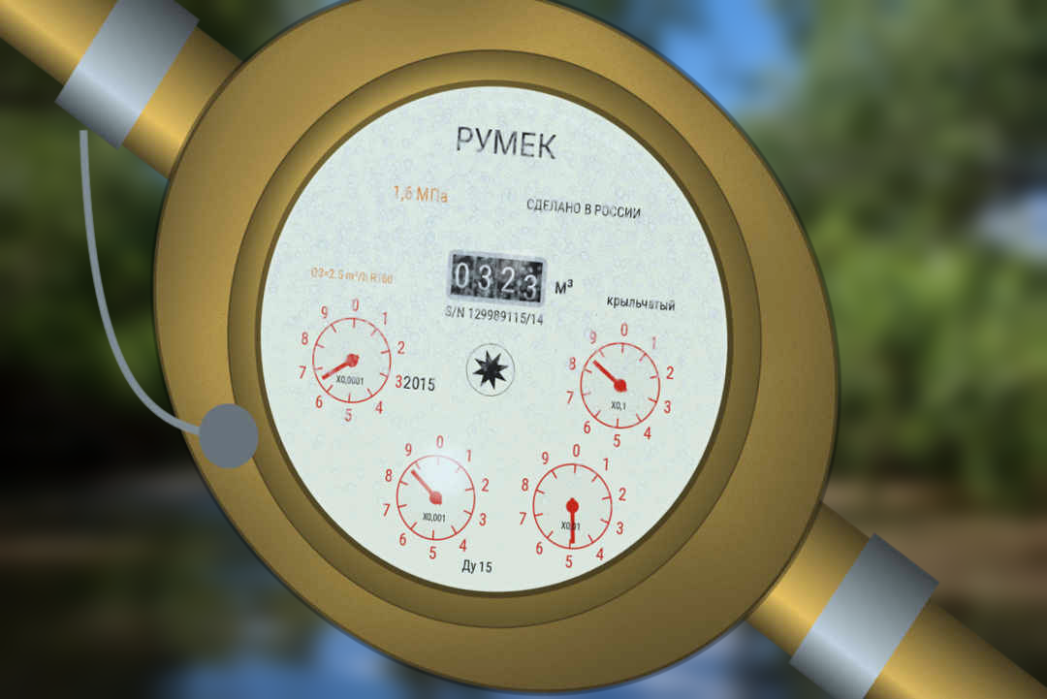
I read 322.8486 (m³)
